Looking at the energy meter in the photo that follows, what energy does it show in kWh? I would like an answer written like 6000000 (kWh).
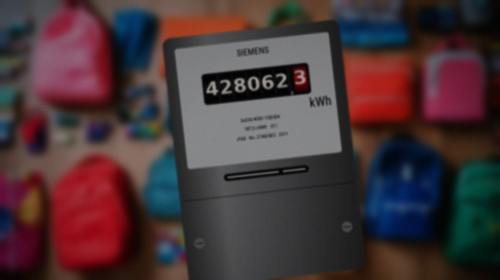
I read 428062.3 (kWh)
